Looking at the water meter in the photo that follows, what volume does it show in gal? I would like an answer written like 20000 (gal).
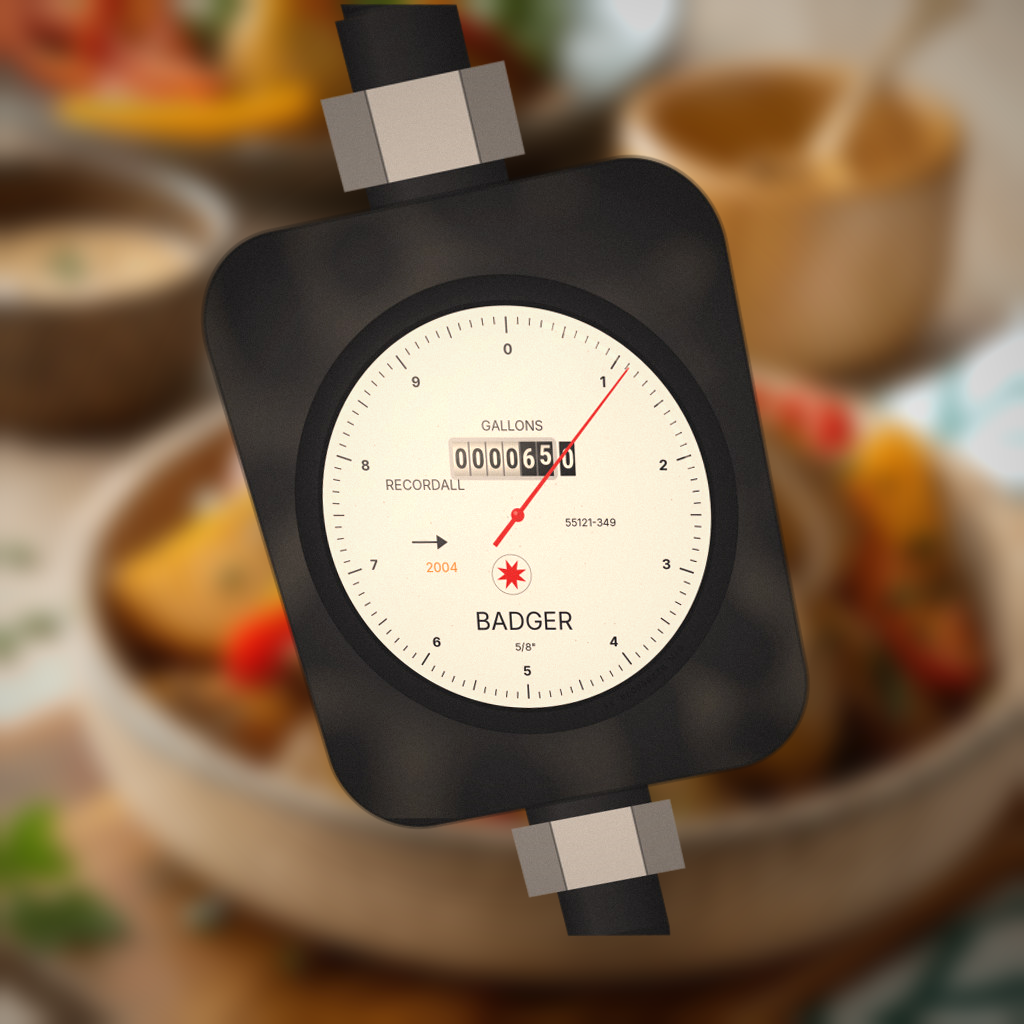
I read 651.1 (gal)
